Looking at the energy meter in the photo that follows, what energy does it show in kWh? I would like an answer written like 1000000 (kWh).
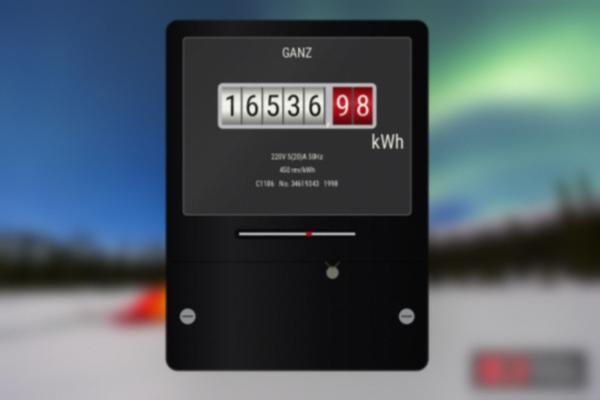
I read 16536.98 (kWh)
